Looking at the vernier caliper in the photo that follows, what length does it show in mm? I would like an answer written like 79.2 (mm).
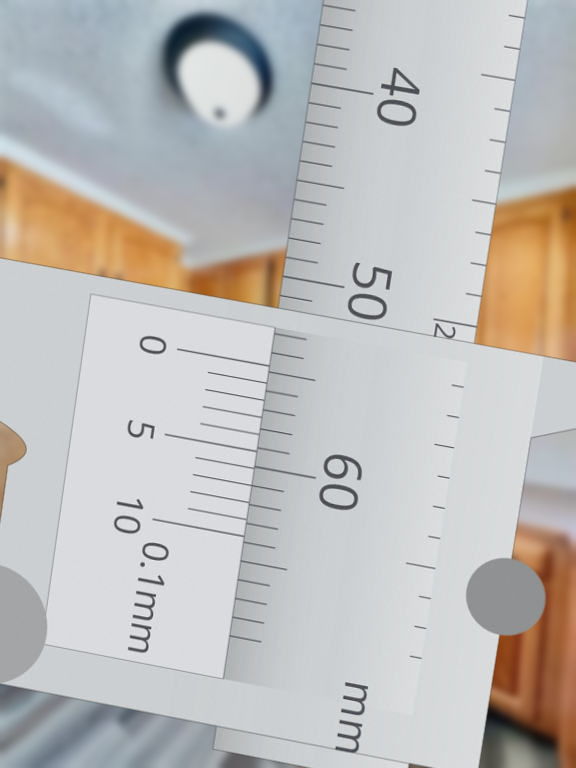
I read 54.7 (mm)
